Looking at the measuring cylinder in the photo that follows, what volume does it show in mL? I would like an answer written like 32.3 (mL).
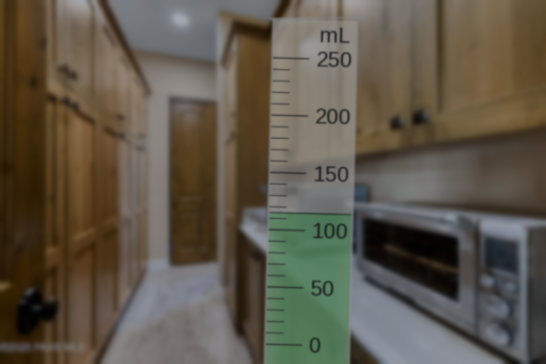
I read 115 (mL)
